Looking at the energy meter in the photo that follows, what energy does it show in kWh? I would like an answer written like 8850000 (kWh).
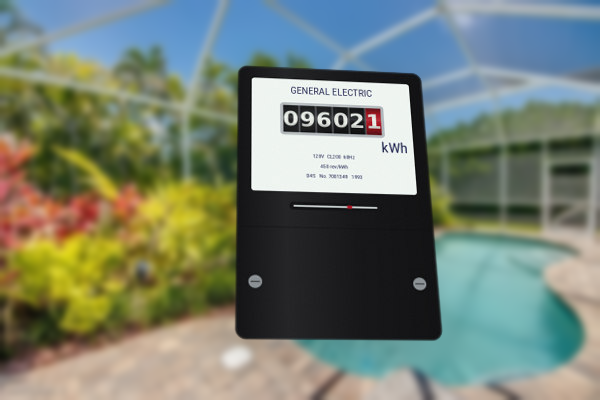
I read 9602.1 (kWh)
